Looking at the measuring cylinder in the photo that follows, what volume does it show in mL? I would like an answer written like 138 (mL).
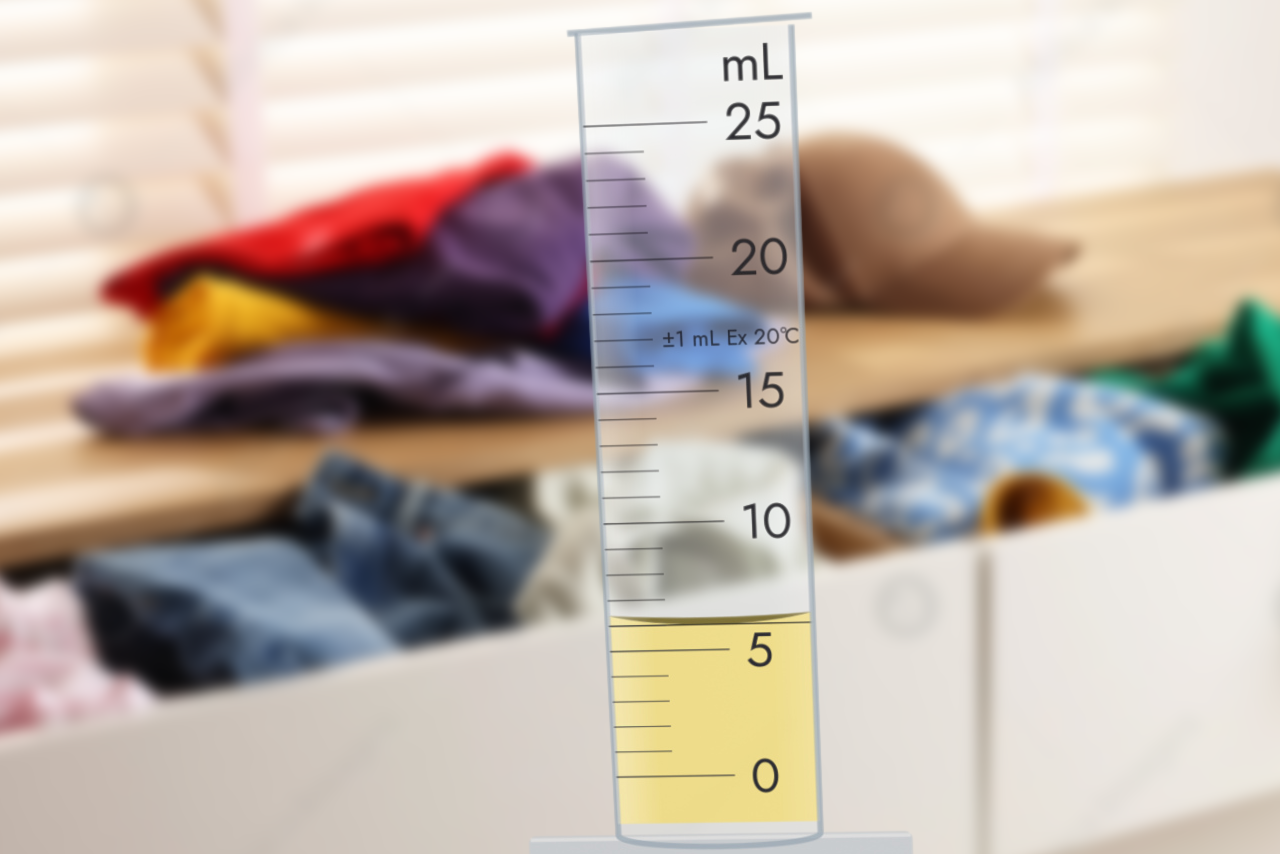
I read 6 (mL)
